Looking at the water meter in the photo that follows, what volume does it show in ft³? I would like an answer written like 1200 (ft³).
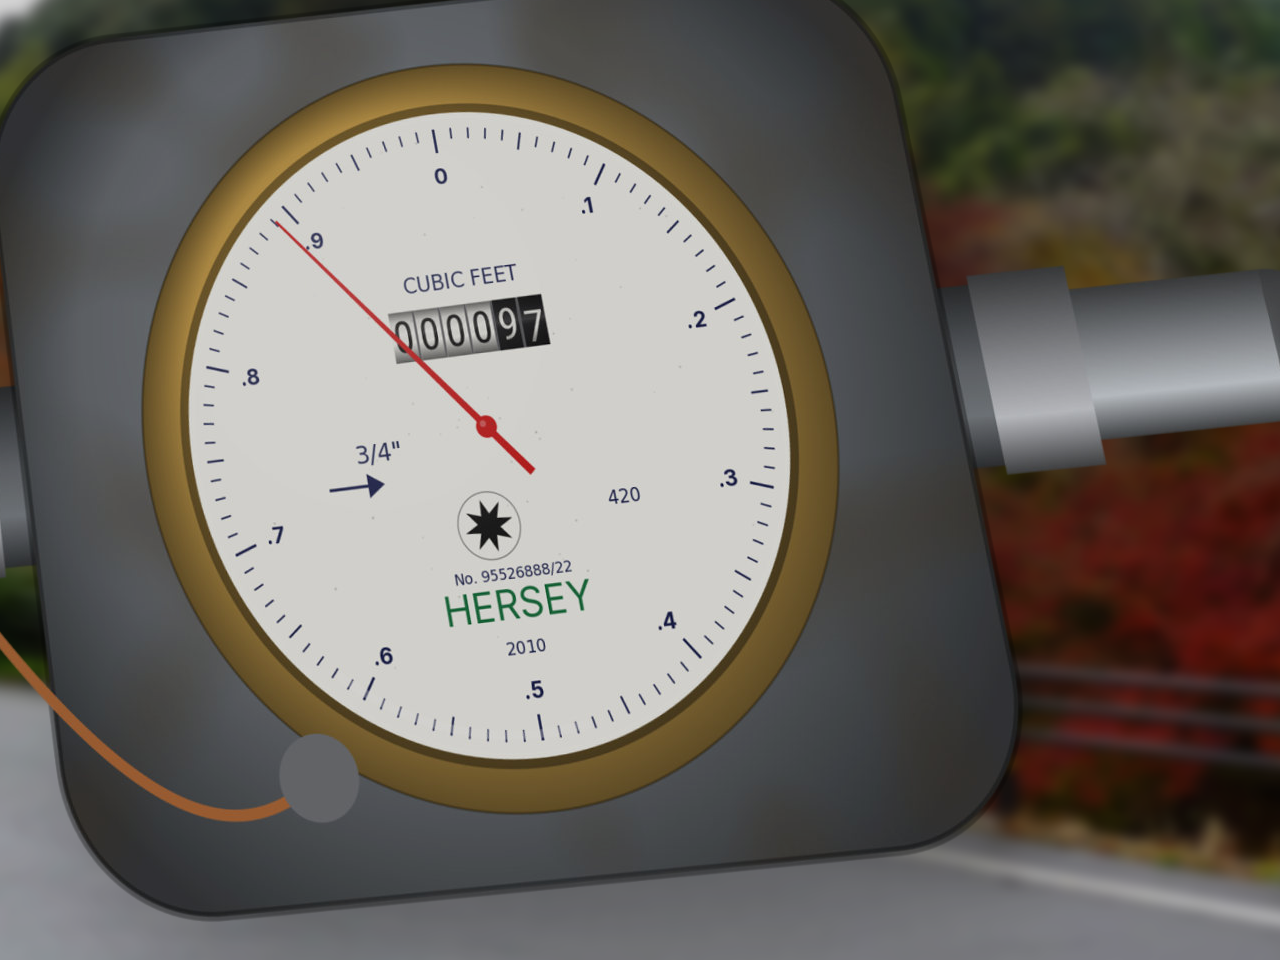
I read 96.89 (ft³)
